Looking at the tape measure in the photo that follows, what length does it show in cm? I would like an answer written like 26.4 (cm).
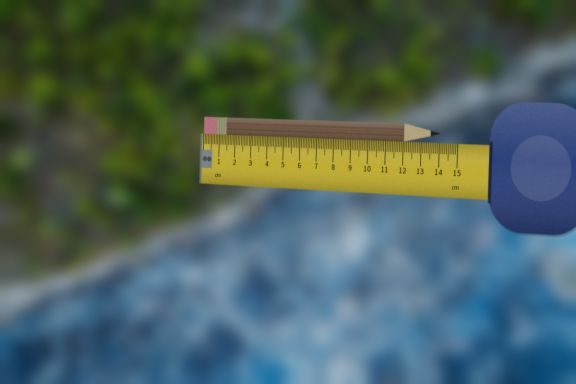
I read 14 (cm)
